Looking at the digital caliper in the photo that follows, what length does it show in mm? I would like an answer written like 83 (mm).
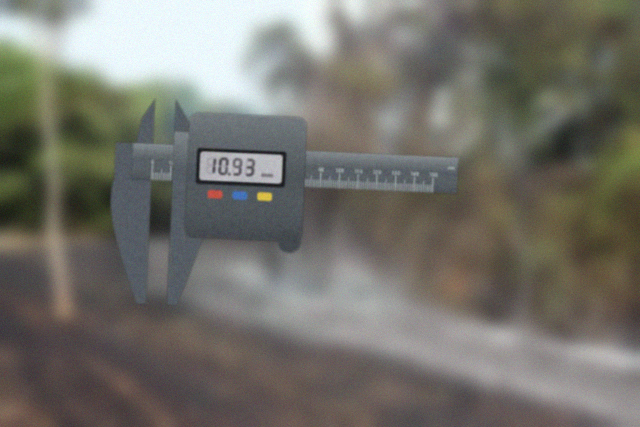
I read 10.93 (mm)
